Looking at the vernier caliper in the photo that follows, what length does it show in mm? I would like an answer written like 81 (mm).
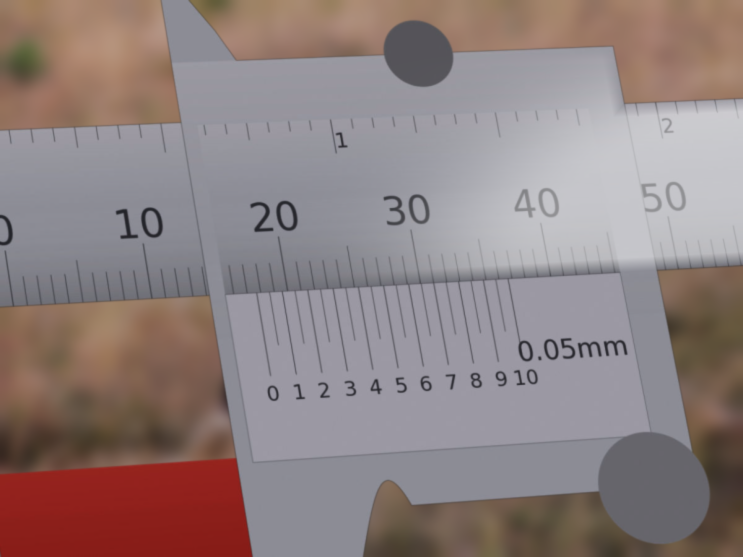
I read 17.7 (mm)
